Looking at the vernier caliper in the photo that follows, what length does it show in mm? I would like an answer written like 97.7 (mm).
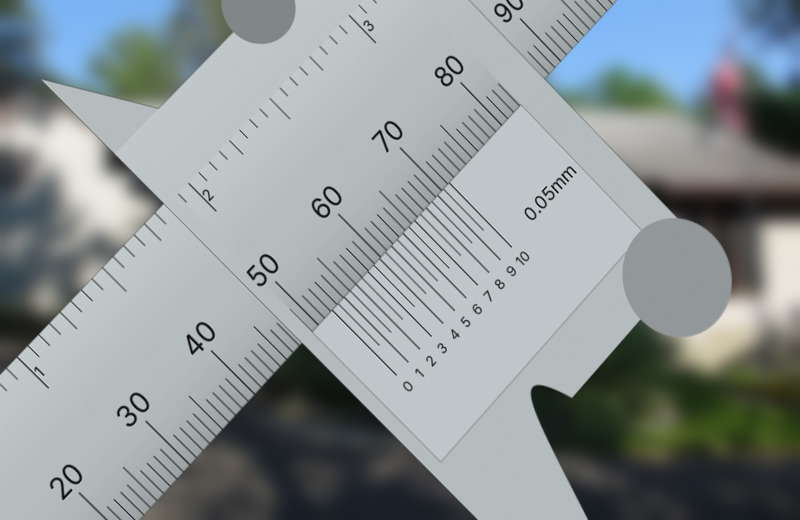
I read 52.2 (mm)
